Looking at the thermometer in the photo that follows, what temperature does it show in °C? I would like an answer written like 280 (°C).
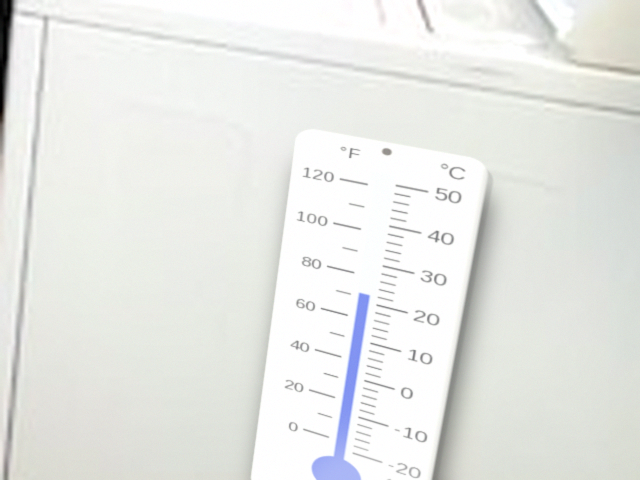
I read 22 (°C)
